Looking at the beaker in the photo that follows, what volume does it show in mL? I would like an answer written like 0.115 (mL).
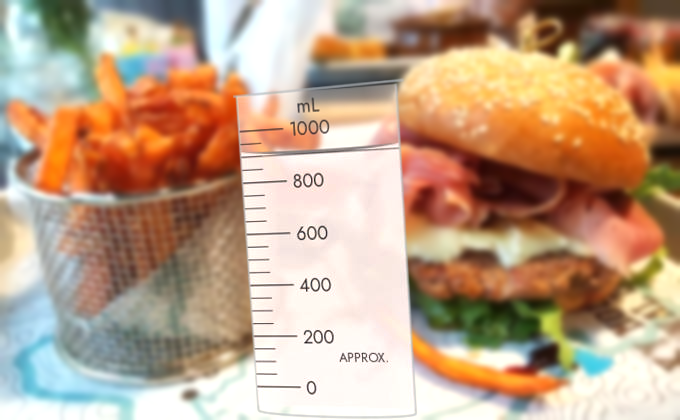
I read 900 (mL)
